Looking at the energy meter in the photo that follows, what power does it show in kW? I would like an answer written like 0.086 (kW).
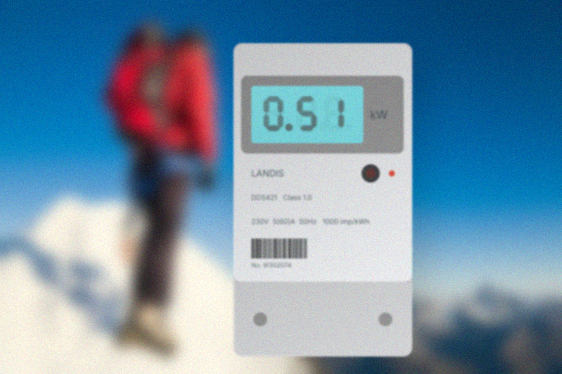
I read 0.51 (kW)
